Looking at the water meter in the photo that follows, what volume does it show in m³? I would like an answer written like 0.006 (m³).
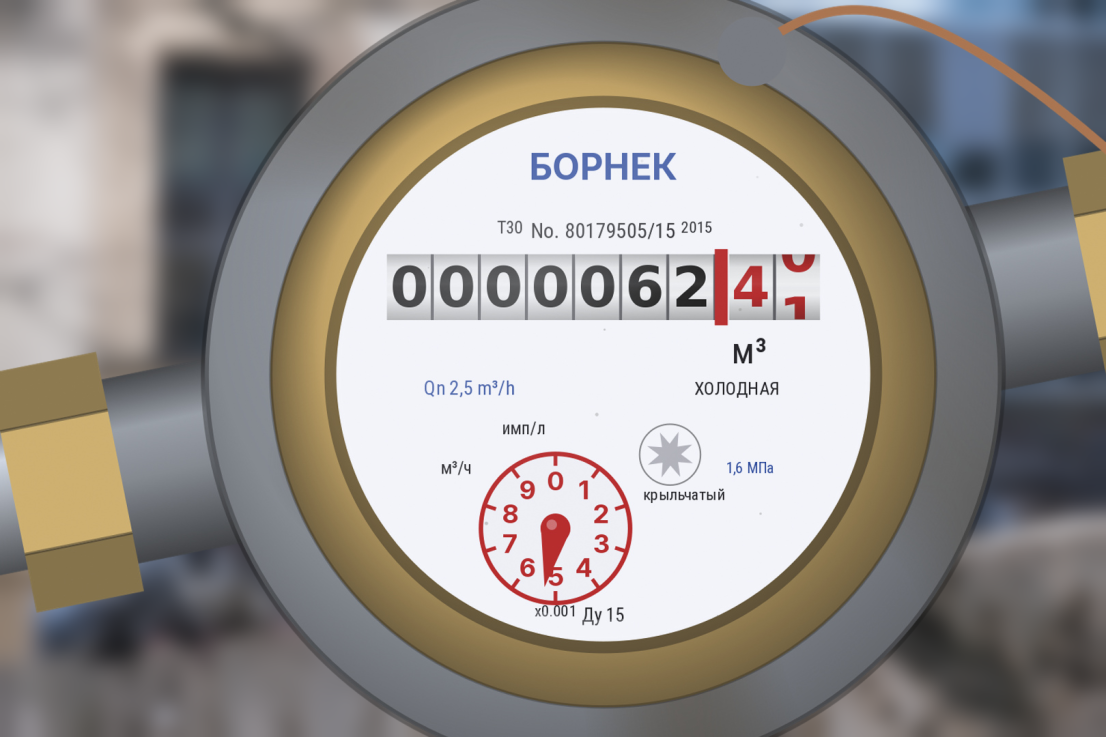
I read 62.405 (m³)
